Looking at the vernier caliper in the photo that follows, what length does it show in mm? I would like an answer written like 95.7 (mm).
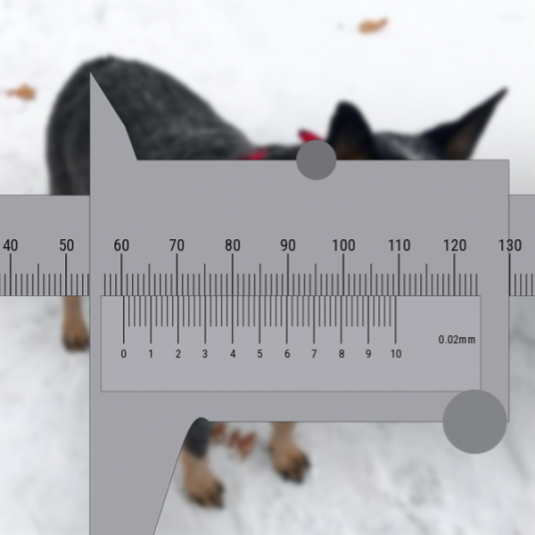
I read 60.4 (mm)
